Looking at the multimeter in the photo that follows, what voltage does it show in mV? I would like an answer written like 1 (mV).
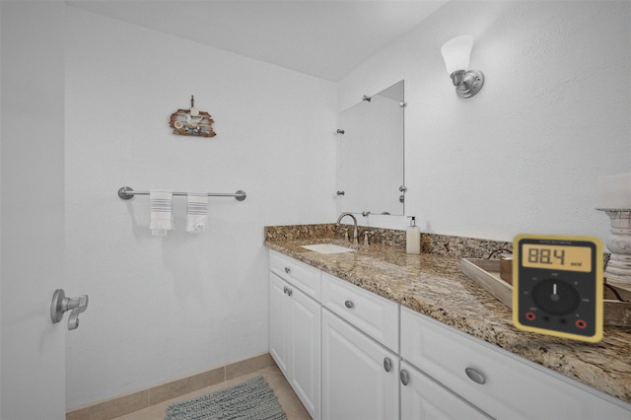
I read 88.4 (mV)
